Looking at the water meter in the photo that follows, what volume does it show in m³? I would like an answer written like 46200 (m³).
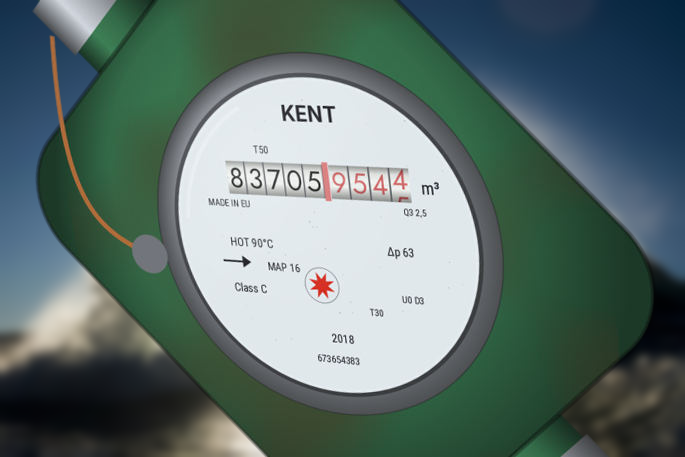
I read 83705.9544 (m³)
